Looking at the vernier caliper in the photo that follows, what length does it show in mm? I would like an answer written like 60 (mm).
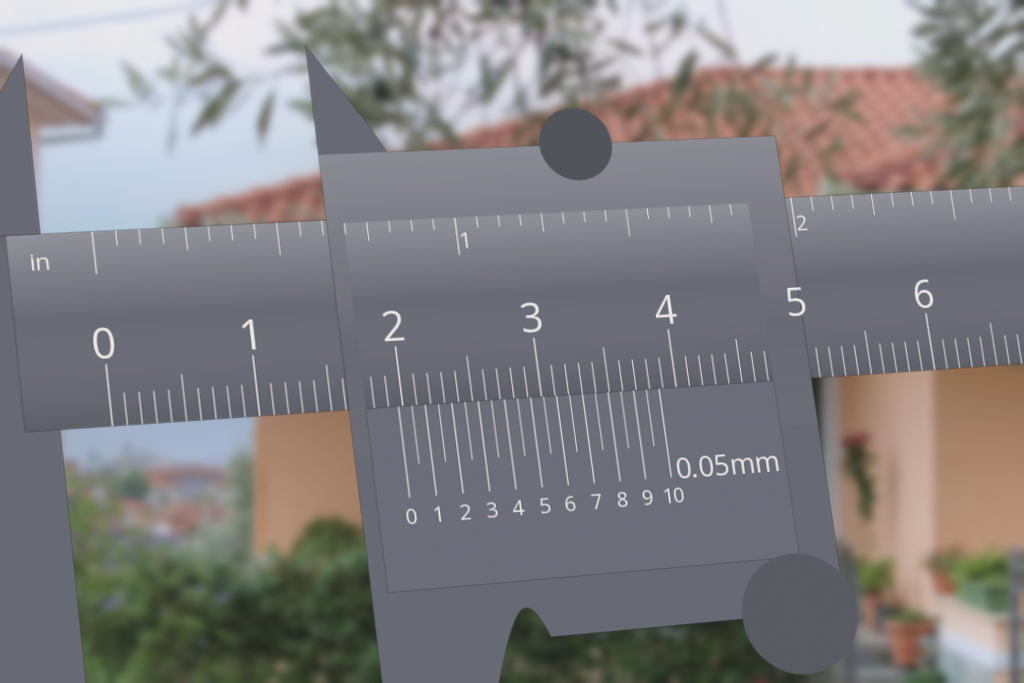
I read 19.7 (mm)
